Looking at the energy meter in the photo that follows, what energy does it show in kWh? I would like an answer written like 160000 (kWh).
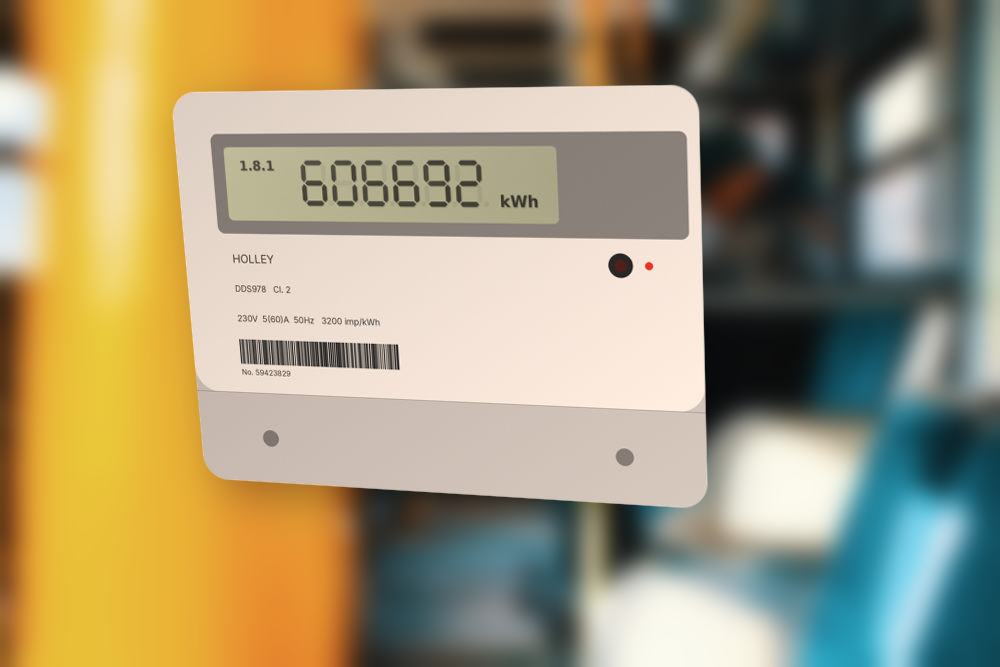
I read 606692 (kWh)
